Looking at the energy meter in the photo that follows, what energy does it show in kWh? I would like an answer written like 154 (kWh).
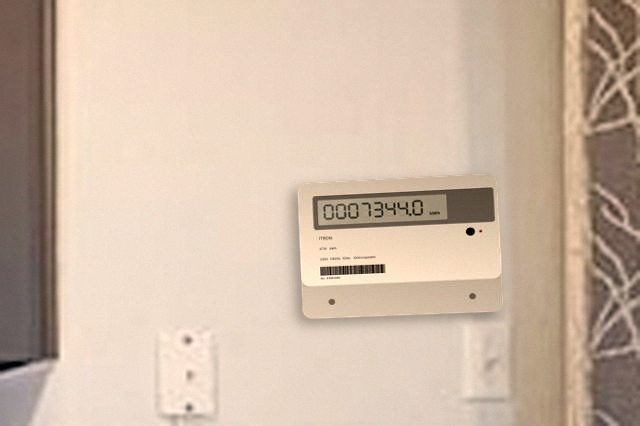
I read 7344.0 (kWh)
